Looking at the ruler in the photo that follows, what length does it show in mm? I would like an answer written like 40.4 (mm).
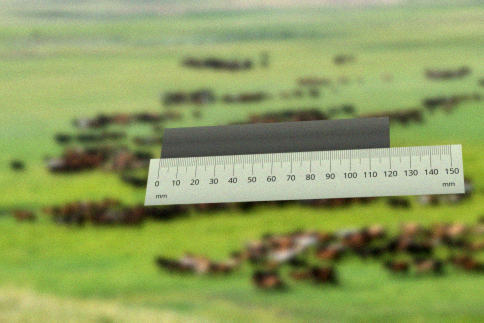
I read 120 (mm)
